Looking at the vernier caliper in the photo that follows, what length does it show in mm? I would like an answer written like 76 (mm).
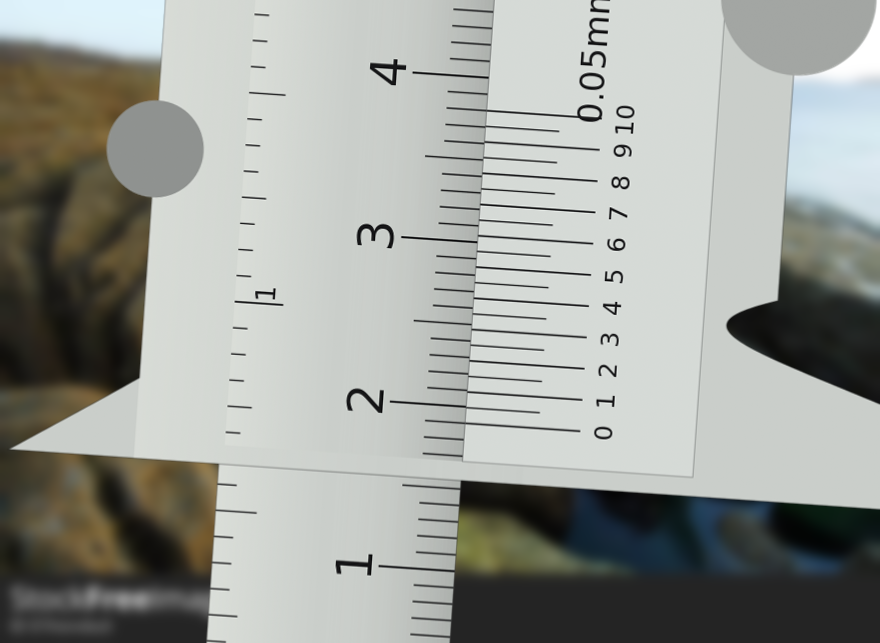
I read 19.0 (mm)
